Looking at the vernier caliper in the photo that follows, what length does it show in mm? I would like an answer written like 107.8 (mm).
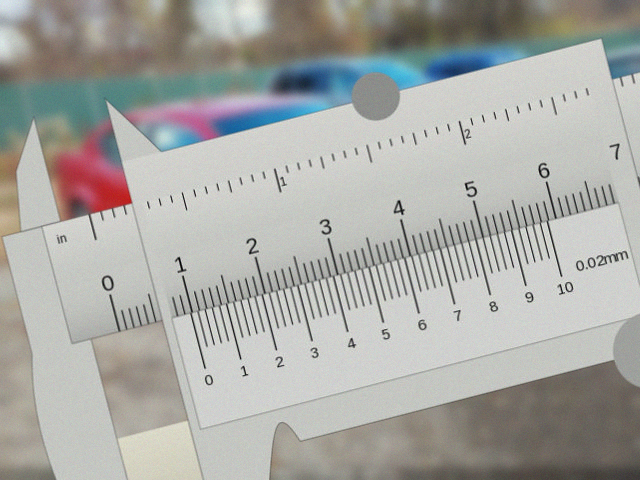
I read 9.8 (mm)
